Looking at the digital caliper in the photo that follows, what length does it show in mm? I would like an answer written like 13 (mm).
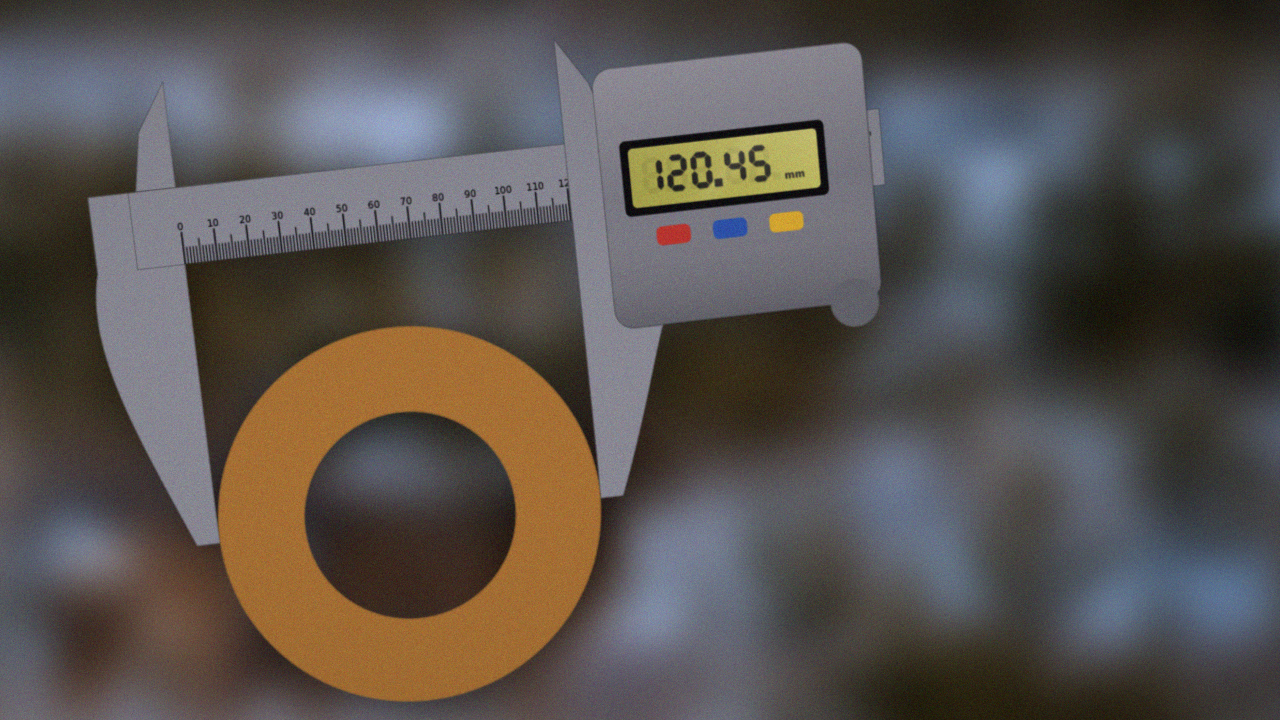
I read 120.45 (mm)
